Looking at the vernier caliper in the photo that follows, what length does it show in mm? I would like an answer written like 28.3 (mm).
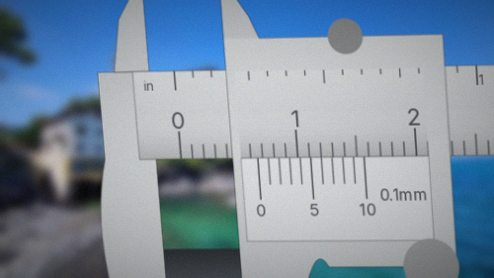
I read 6.6 (mm)
